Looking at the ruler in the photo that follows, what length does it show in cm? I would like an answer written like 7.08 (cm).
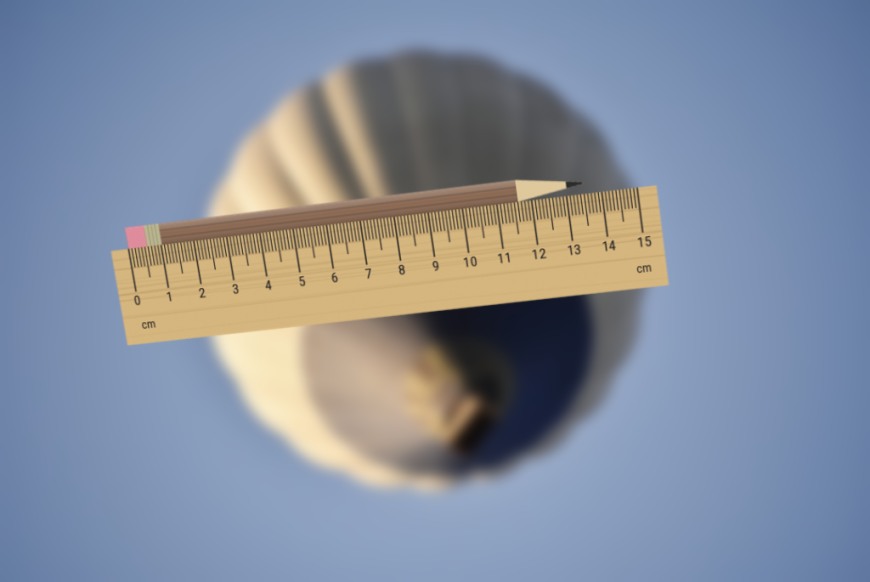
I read 13.5 (cm)
